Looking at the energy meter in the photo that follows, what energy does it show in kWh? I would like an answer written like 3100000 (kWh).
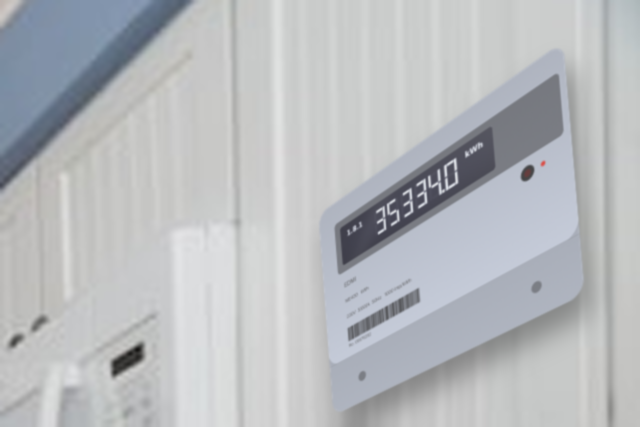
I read 35334.0 (kWh)
